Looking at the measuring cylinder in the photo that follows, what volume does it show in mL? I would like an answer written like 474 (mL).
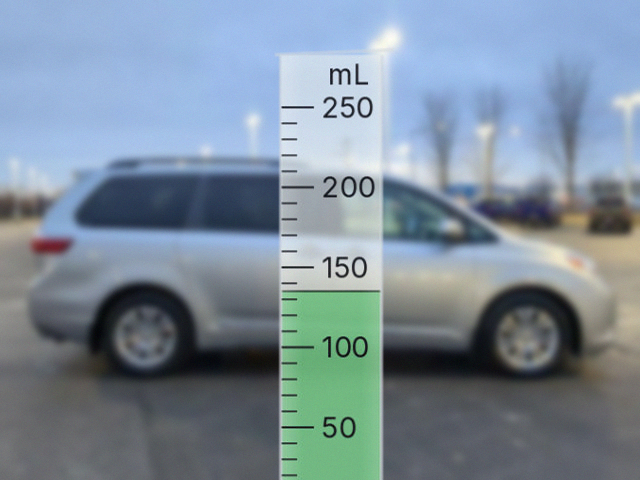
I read 135 (mL)
